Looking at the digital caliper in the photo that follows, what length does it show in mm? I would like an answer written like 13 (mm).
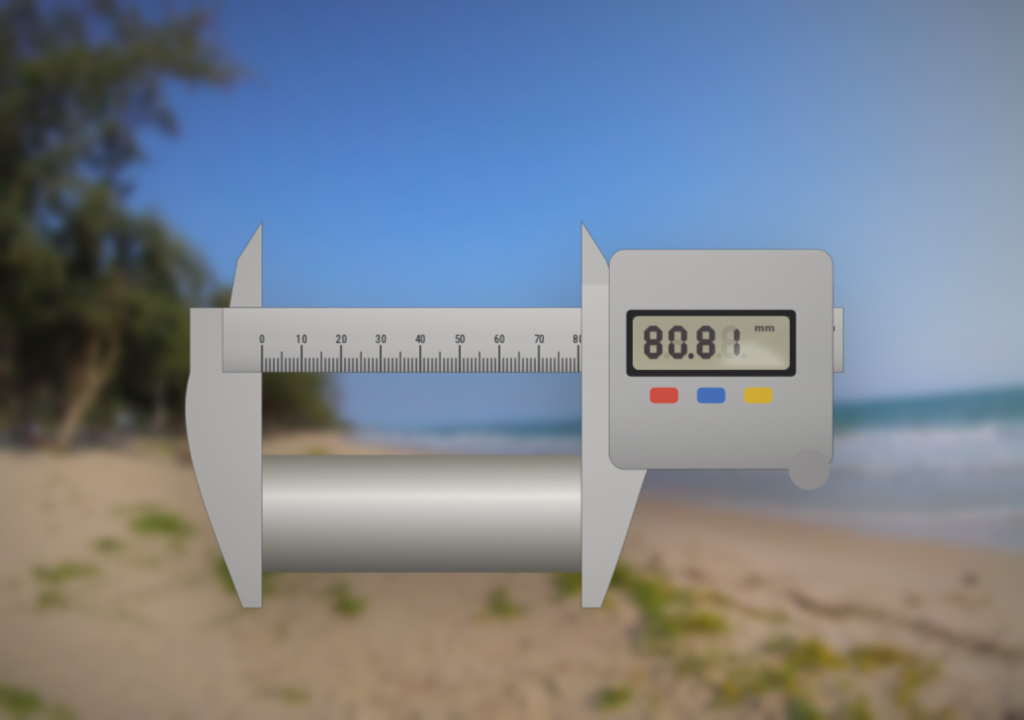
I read 80.81 (mm)
